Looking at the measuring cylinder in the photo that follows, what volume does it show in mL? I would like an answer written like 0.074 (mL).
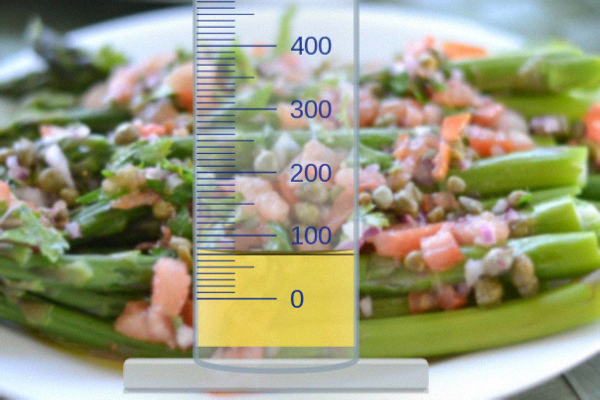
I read 70 (mL)
